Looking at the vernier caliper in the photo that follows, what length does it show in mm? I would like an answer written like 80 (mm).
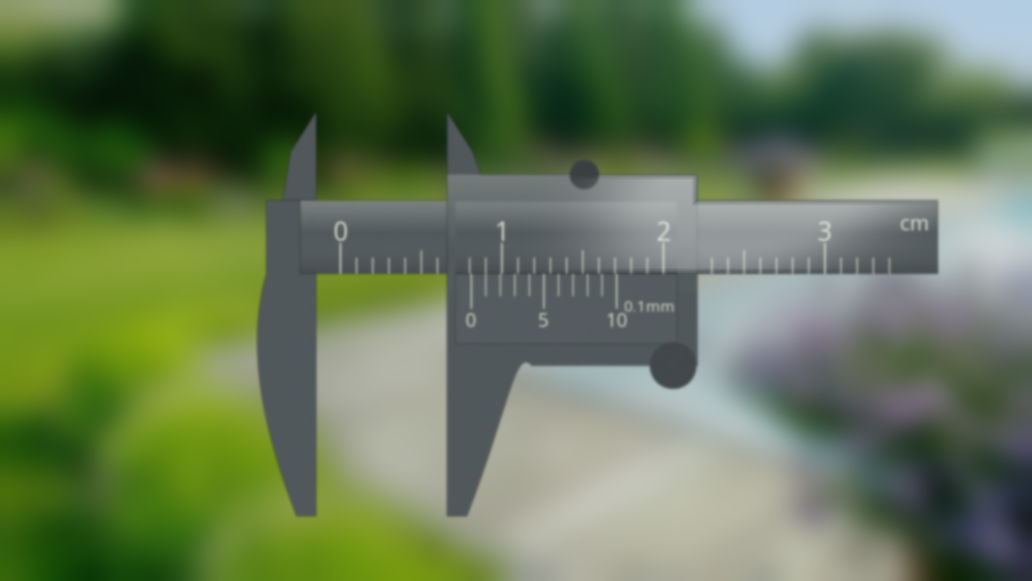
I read 8.1 (mm)
